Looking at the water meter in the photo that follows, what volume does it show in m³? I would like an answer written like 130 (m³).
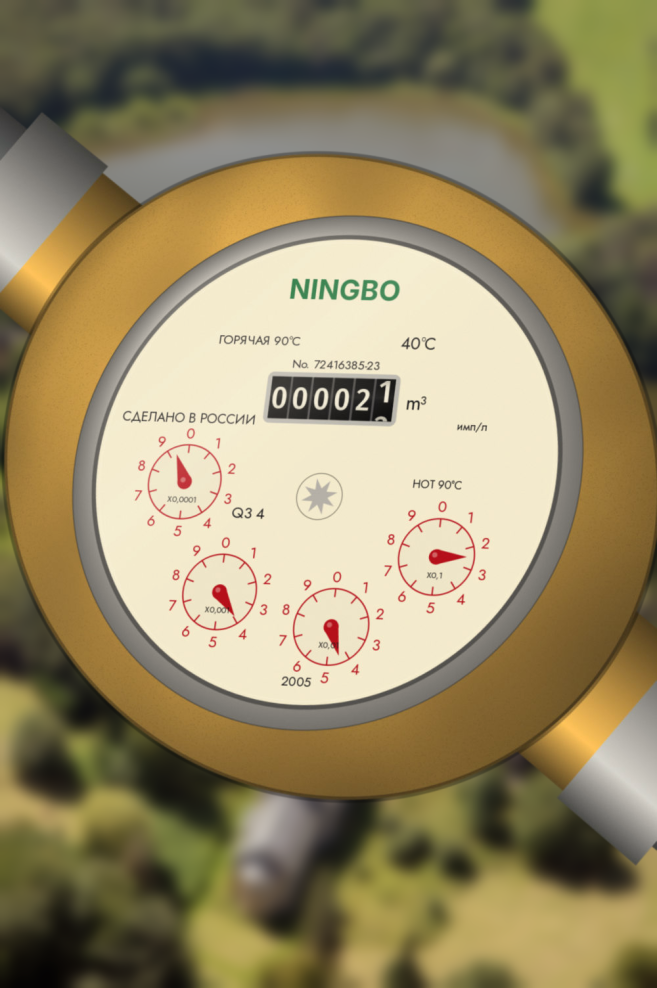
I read 21.2439 (m³)
